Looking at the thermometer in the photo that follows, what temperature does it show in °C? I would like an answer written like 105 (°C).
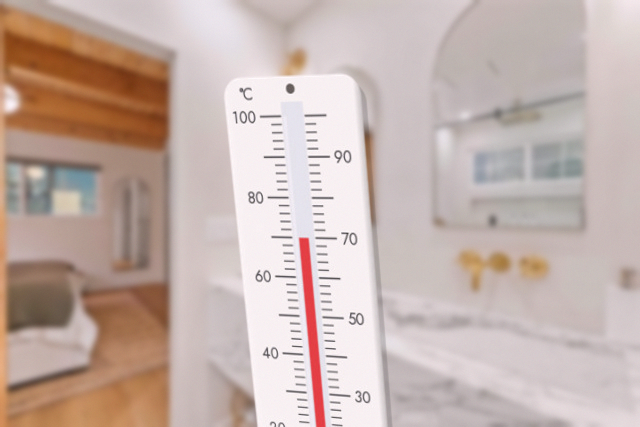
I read 70 (°C)
